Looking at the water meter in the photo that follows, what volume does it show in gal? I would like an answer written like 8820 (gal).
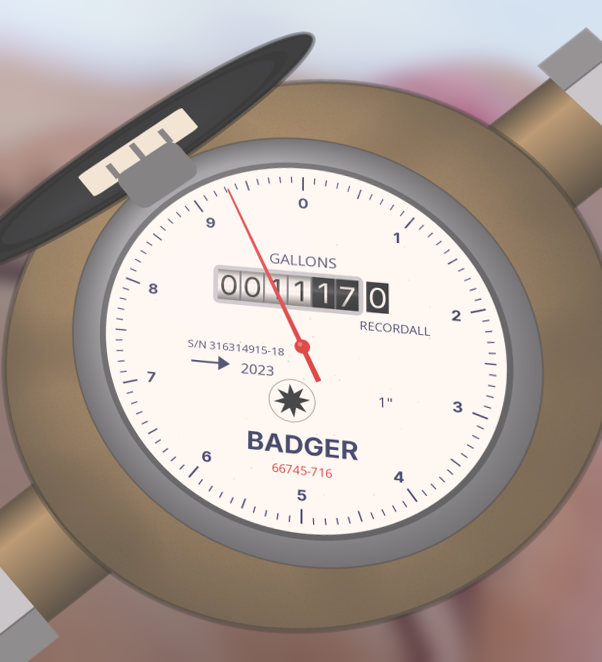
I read 11169.3 (gal)
